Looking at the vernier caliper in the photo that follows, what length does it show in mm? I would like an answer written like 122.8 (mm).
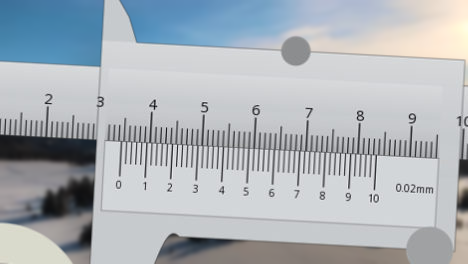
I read 34.5 (mm)
